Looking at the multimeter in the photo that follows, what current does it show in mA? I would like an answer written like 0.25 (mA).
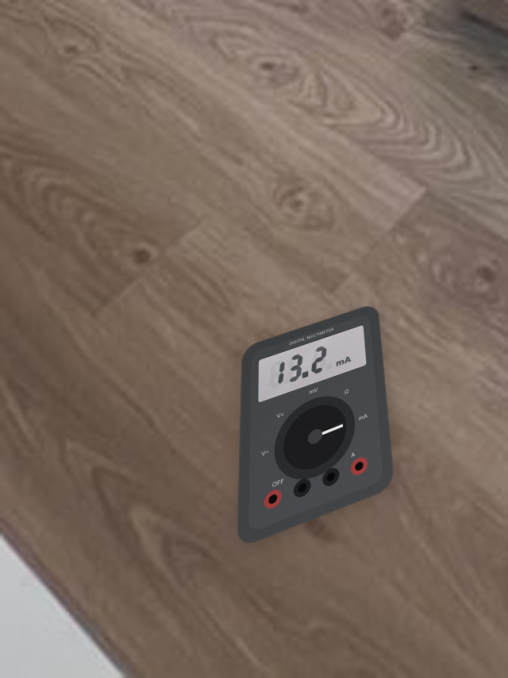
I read 13.2 (mA)
